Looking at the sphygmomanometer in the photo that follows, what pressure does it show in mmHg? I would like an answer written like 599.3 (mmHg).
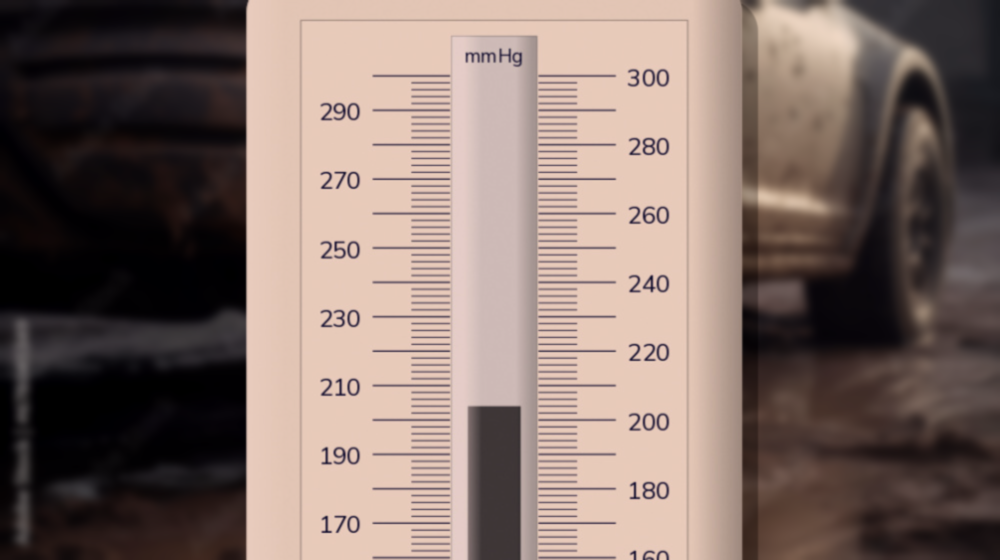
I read 204 (mmHg)
